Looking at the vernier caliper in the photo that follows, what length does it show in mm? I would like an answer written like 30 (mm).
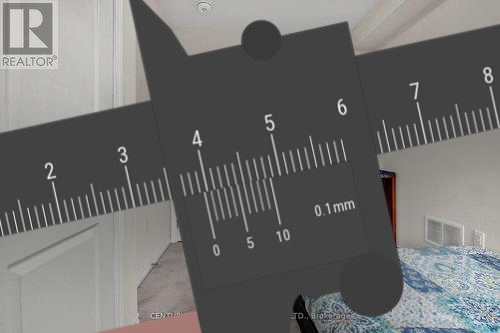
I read 39.6 (mm)
